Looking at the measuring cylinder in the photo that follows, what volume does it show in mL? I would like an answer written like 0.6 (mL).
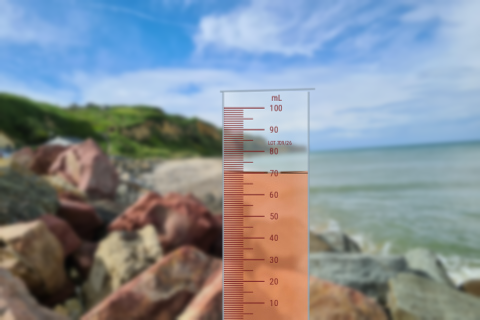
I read 70 (mL)
